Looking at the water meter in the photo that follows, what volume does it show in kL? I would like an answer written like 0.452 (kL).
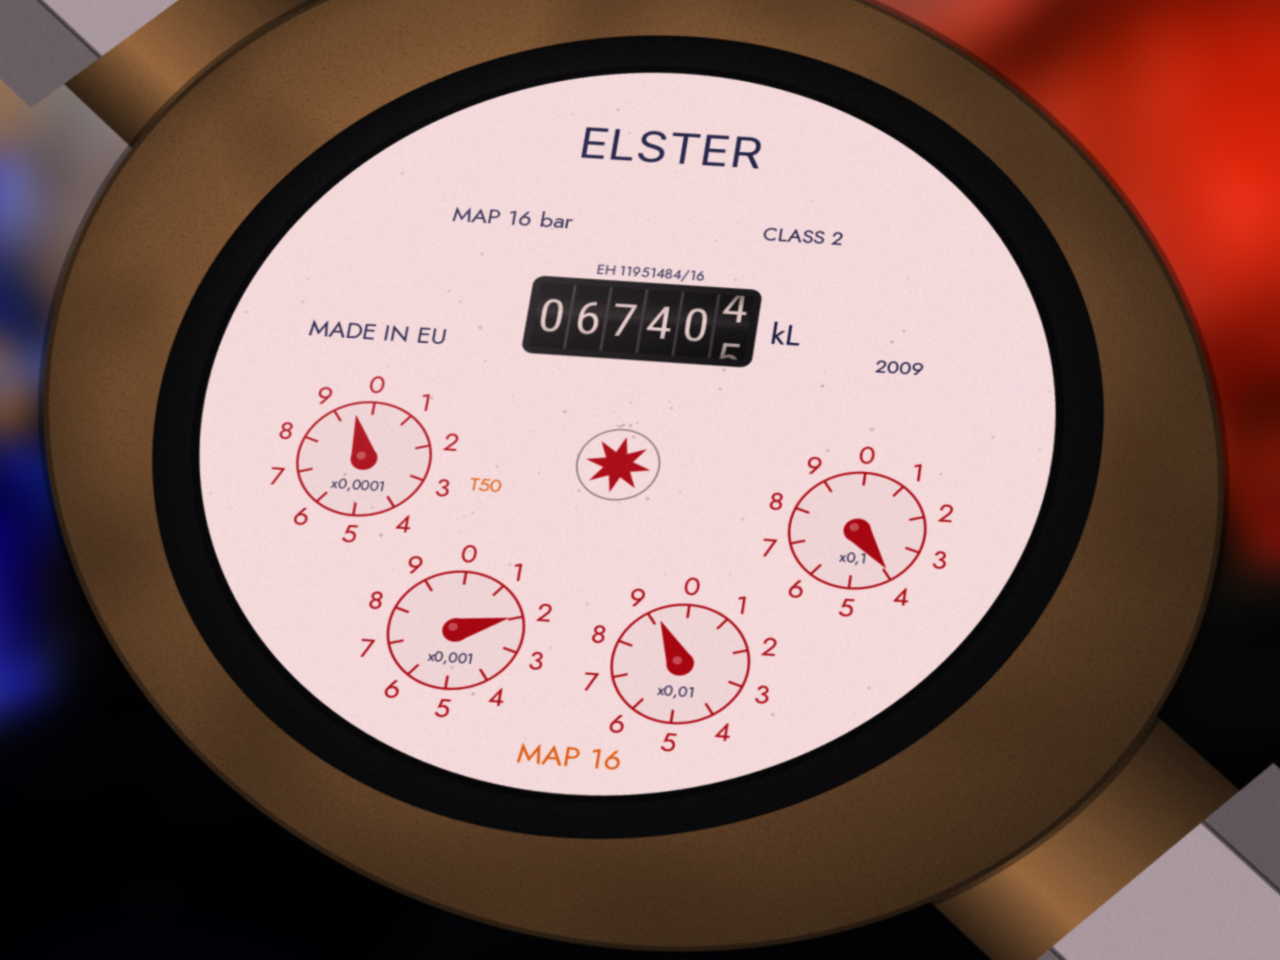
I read 67404.3919 (kL)
